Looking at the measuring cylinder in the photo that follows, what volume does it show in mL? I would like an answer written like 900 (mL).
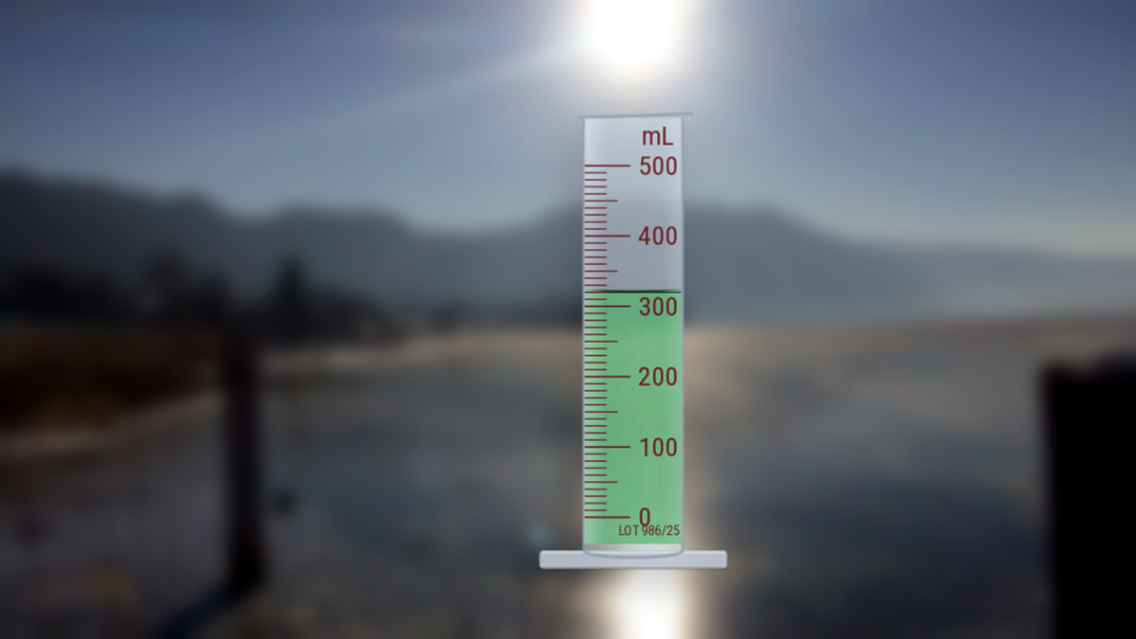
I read 320 (mL)
